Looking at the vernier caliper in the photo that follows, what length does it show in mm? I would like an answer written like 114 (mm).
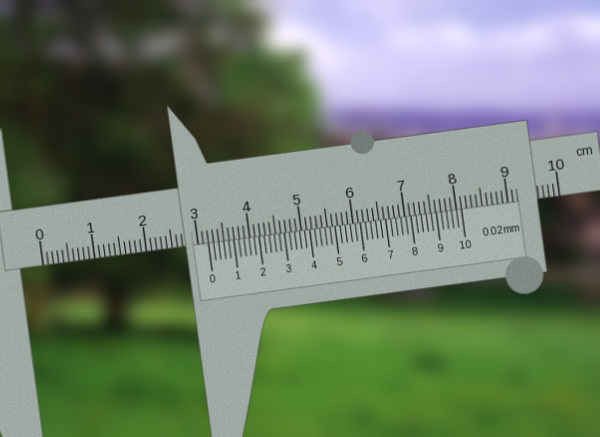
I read 32.0 (mm)
